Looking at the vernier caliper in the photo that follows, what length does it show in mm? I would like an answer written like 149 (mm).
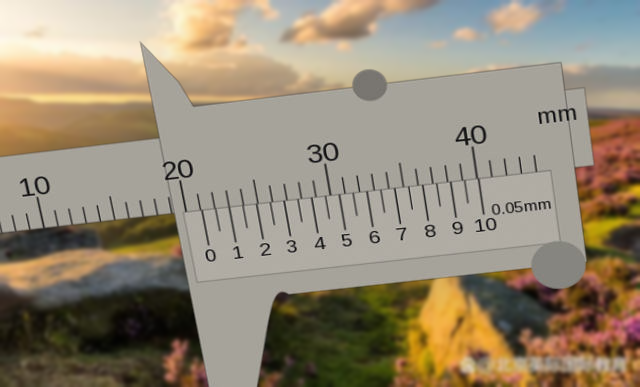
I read 21.1 (mm)
